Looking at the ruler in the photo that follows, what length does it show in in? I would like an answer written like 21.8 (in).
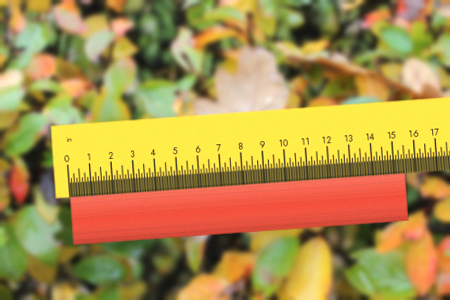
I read 15.5 (in)
